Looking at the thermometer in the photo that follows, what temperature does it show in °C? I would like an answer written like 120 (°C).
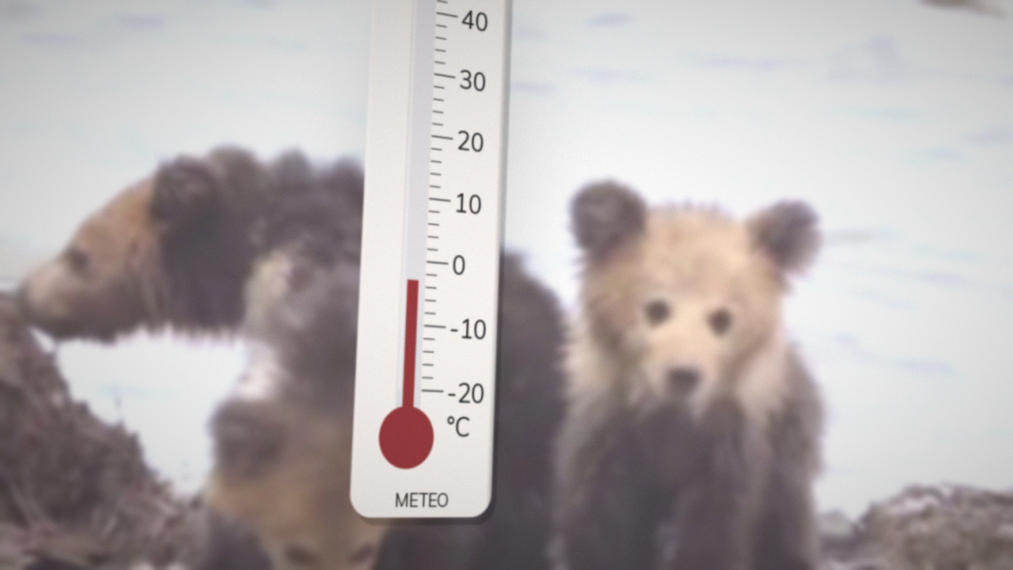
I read -3 (°C)
